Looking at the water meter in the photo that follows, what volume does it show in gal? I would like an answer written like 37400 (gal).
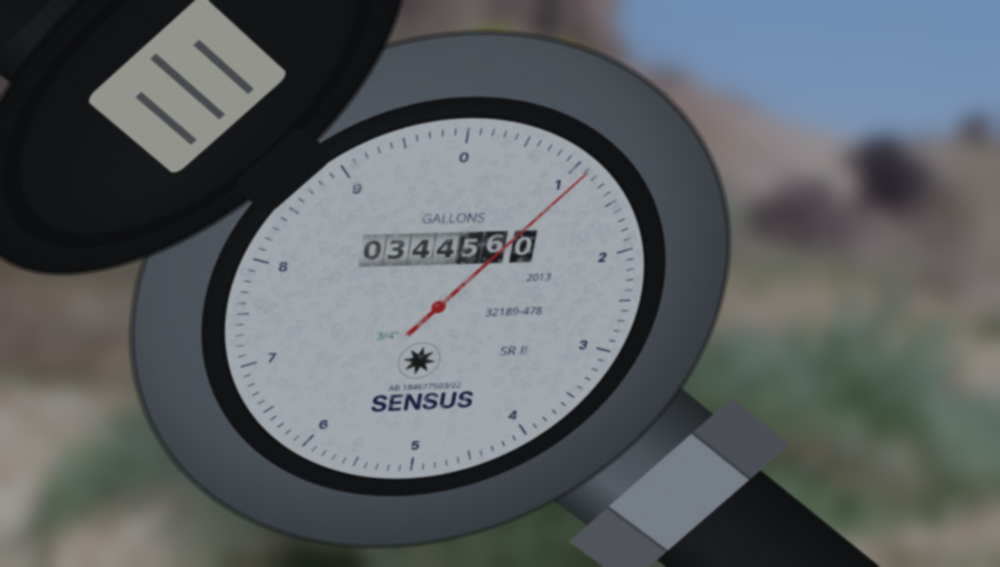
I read 344561.1 (gal)
